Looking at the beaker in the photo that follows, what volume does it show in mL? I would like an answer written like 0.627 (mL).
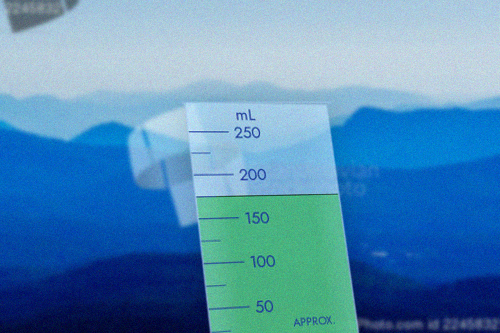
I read 175 (mL)
